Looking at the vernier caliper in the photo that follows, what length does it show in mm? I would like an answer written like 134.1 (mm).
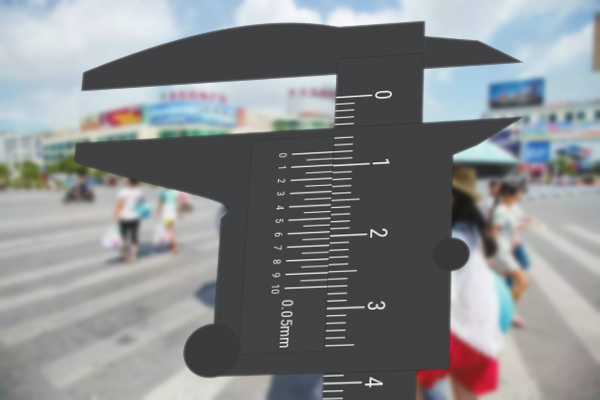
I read 8.0 (mm)
